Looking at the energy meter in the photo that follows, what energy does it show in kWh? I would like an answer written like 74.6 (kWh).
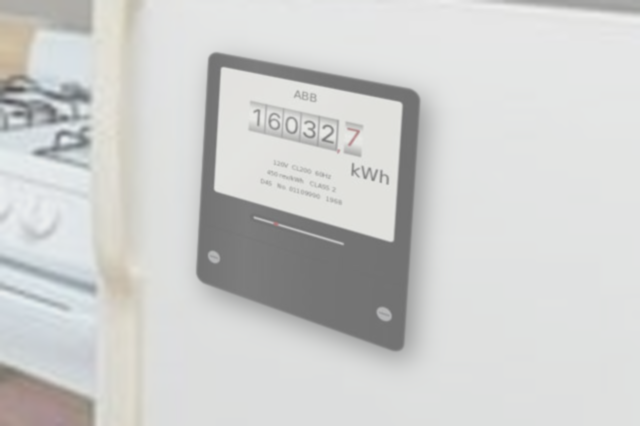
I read 16032.7 (kWh)
